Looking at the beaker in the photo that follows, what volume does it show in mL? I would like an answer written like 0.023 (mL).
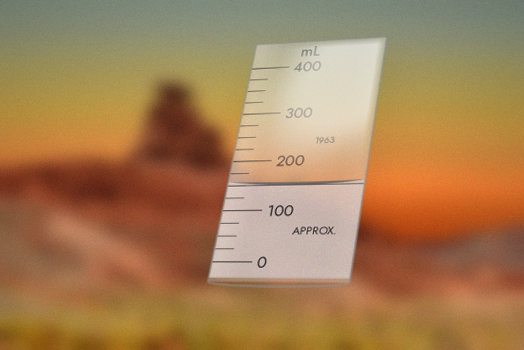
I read 150 (mL)
